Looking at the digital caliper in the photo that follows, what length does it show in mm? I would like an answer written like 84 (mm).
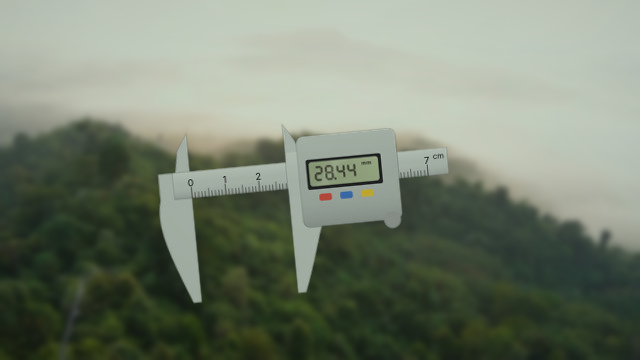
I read 28.44 (mm)
